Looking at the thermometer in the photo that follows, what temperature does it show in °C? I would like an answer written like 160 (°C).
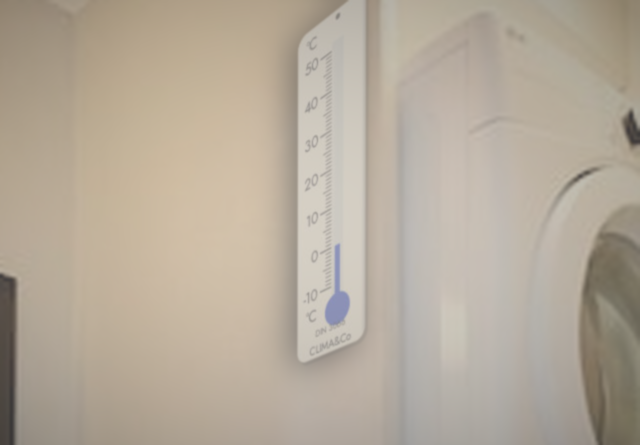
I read 0 (°C)
